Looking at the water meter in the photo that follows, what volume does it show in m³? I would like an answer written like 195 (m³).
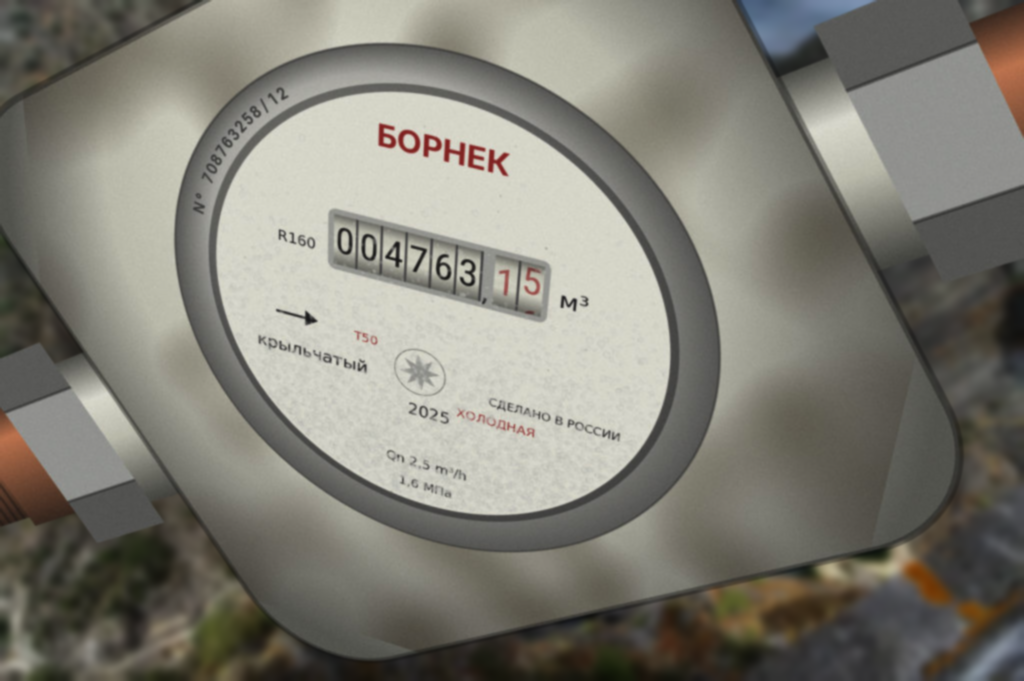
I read 4763.15 (m³)
